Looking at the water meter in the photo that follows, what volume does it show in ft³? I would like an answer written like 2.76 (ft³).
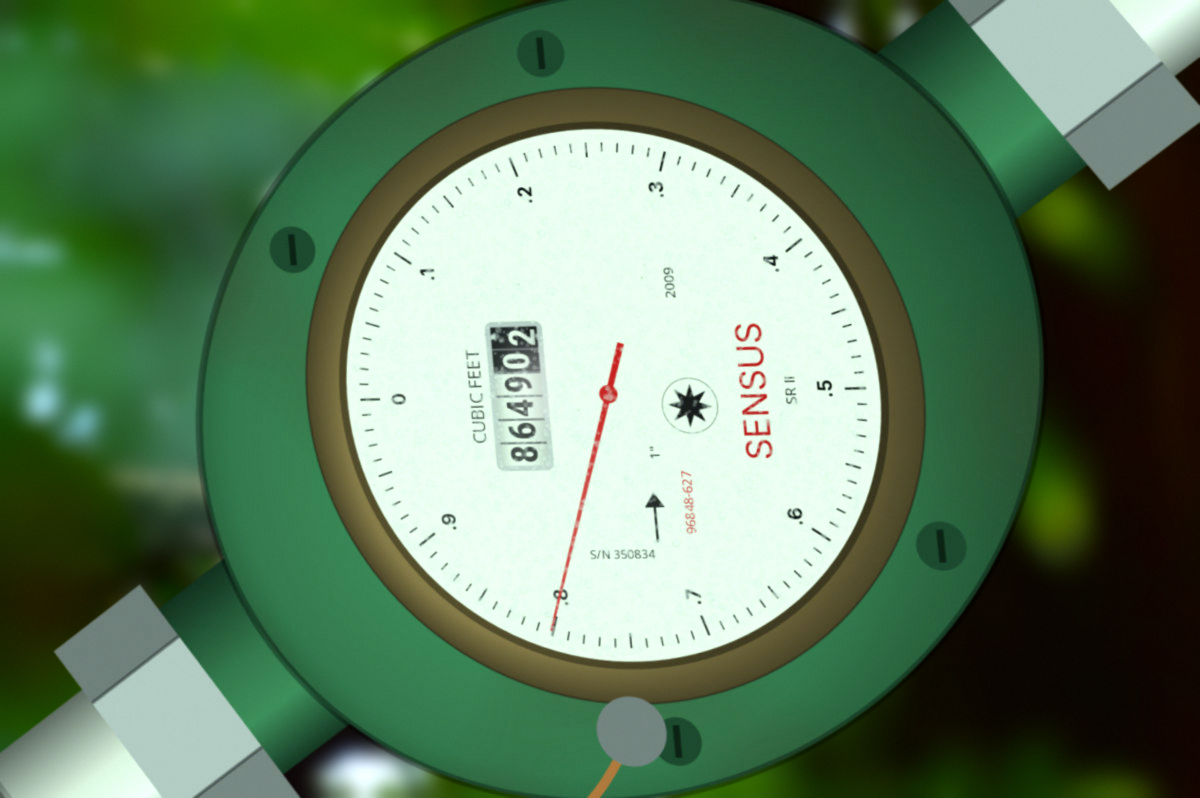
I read 864901.80 (ft³)
